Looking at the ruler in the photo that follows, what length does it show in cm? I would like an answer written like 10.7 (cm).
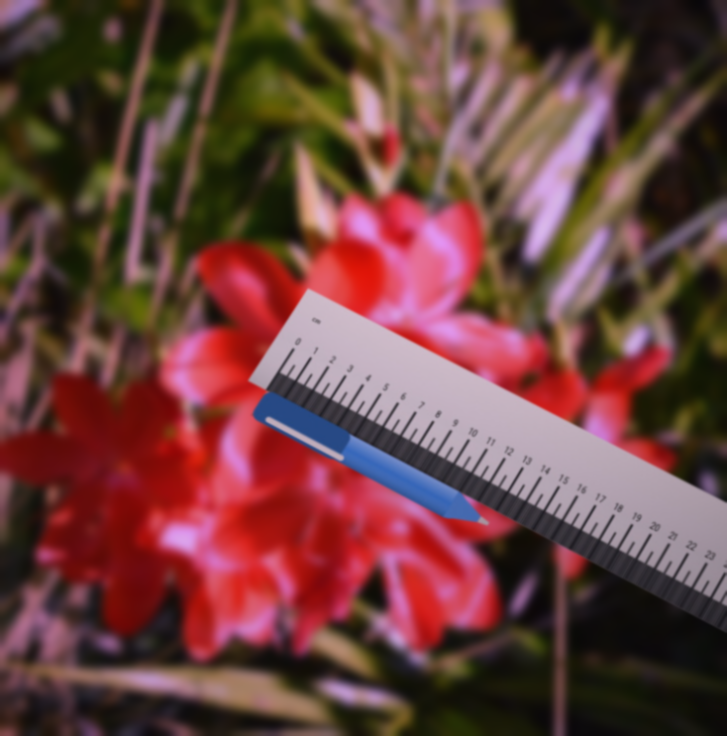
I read 13 (cm)
